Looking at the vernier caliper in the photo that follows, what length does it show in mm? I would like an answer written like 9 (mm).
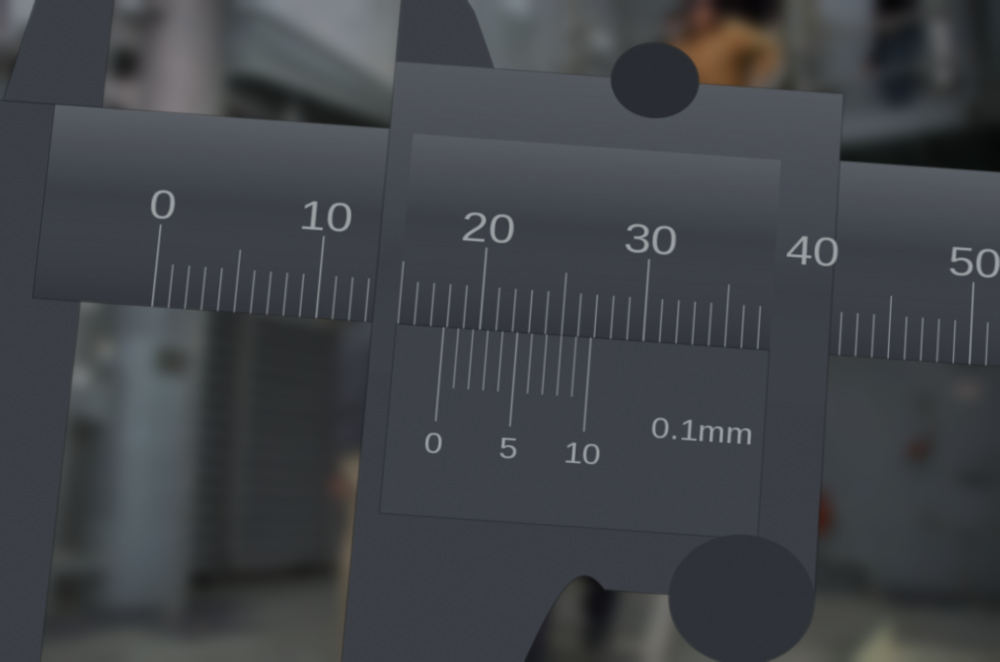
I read 17.8 (mm)
